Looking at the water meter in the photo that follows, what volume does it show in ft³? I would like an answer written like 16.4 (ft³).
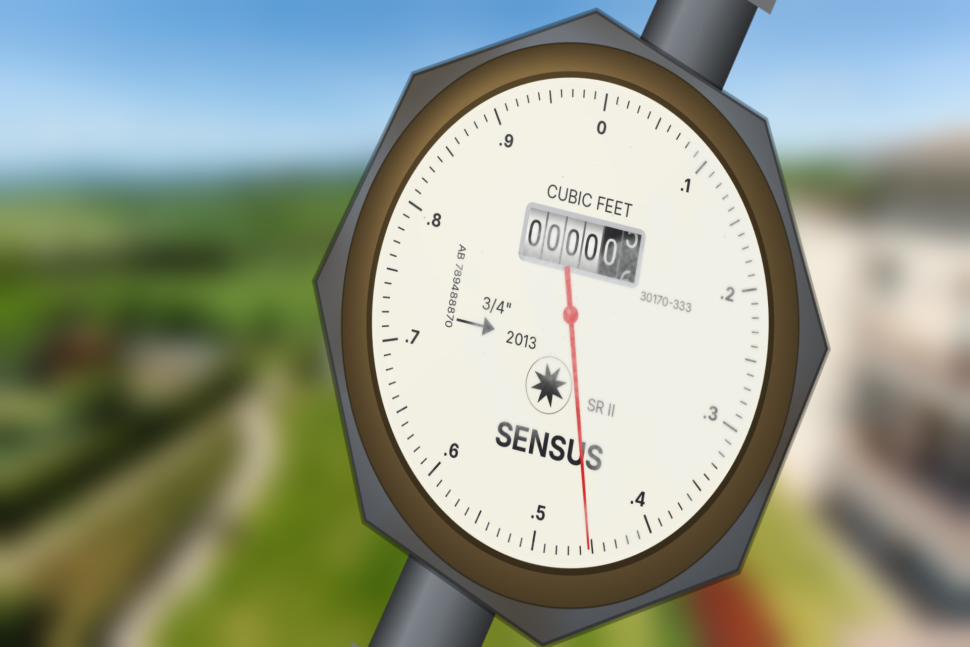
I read 5.45 (ft³)
